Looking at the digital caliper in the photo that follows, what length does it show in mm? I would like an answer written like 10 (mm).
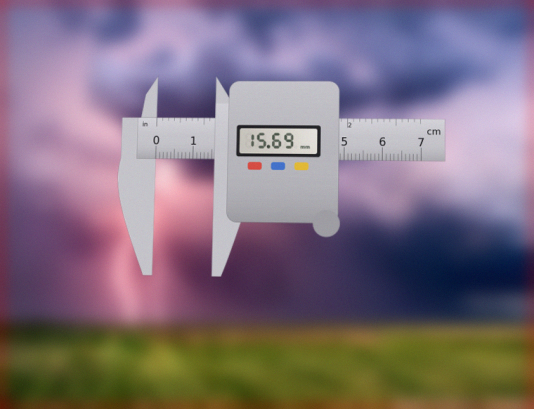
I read 15.69 (mm)
